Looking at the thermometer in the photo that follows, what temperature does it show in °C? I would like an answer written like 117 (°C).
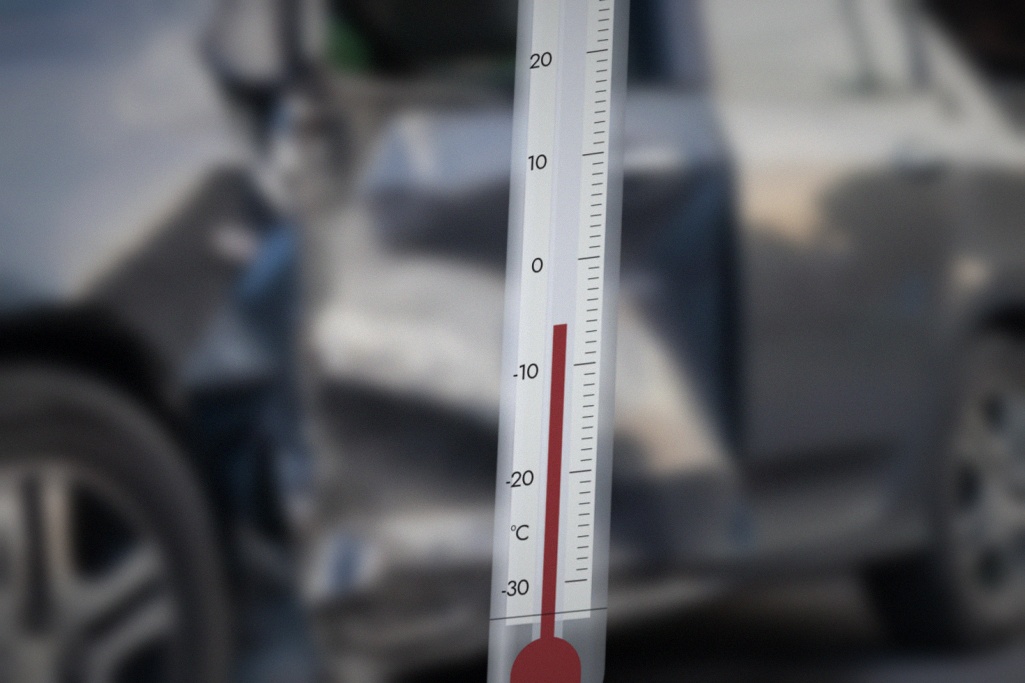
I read -6 (°C)
